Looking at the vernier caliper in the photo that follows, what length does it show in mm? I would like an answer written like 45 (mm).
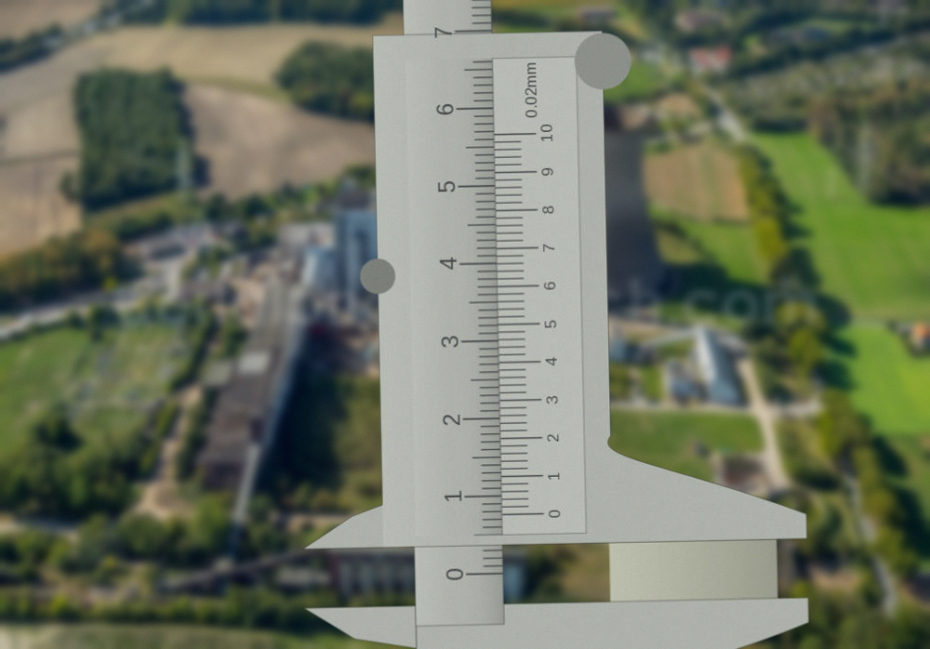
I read 7.6 (mm)
